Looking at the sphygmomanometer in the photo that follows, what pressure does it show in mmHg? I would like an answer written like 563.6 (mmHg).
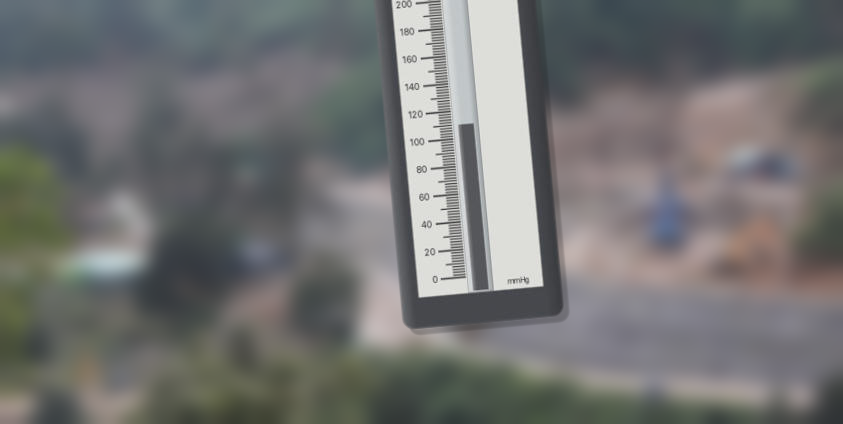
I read 110 (mmHg)
